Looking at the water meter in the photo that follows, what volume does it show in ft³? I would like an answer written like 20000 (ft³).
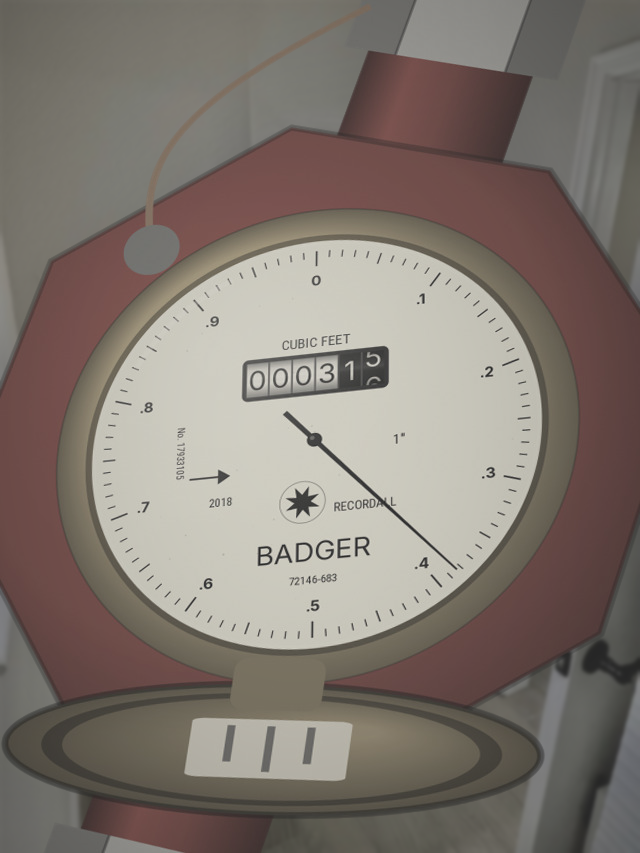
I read 315.38 (ft³)
